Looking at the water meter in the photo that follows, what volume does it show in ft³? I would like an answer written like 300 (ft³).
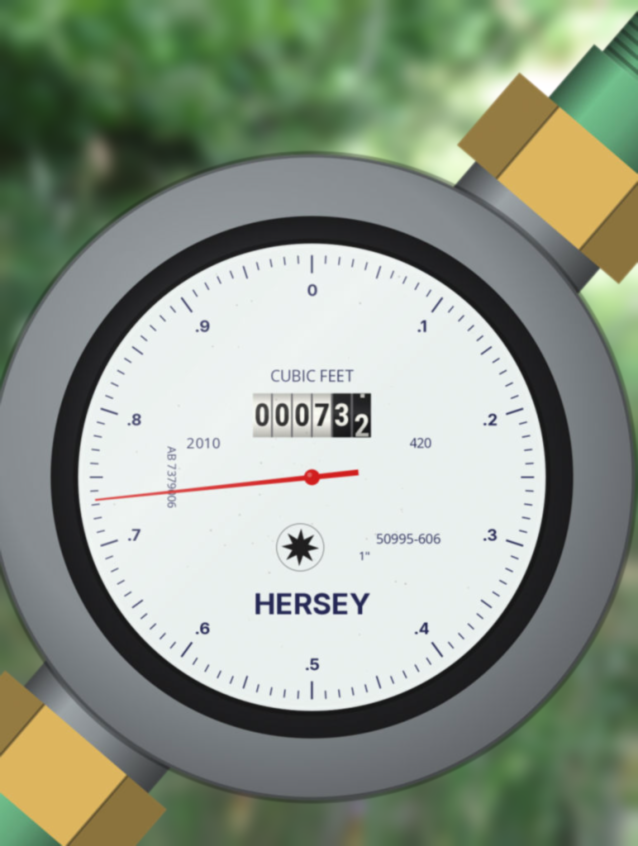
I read 731.73 (ft³)
